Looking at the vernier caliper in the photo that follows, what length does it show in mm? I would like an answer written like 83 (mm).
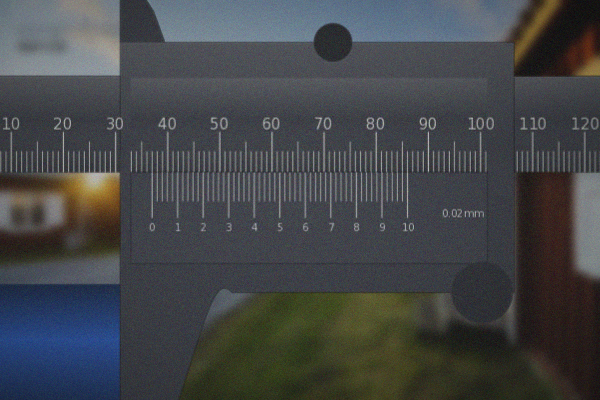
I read 37.0 (mm)
